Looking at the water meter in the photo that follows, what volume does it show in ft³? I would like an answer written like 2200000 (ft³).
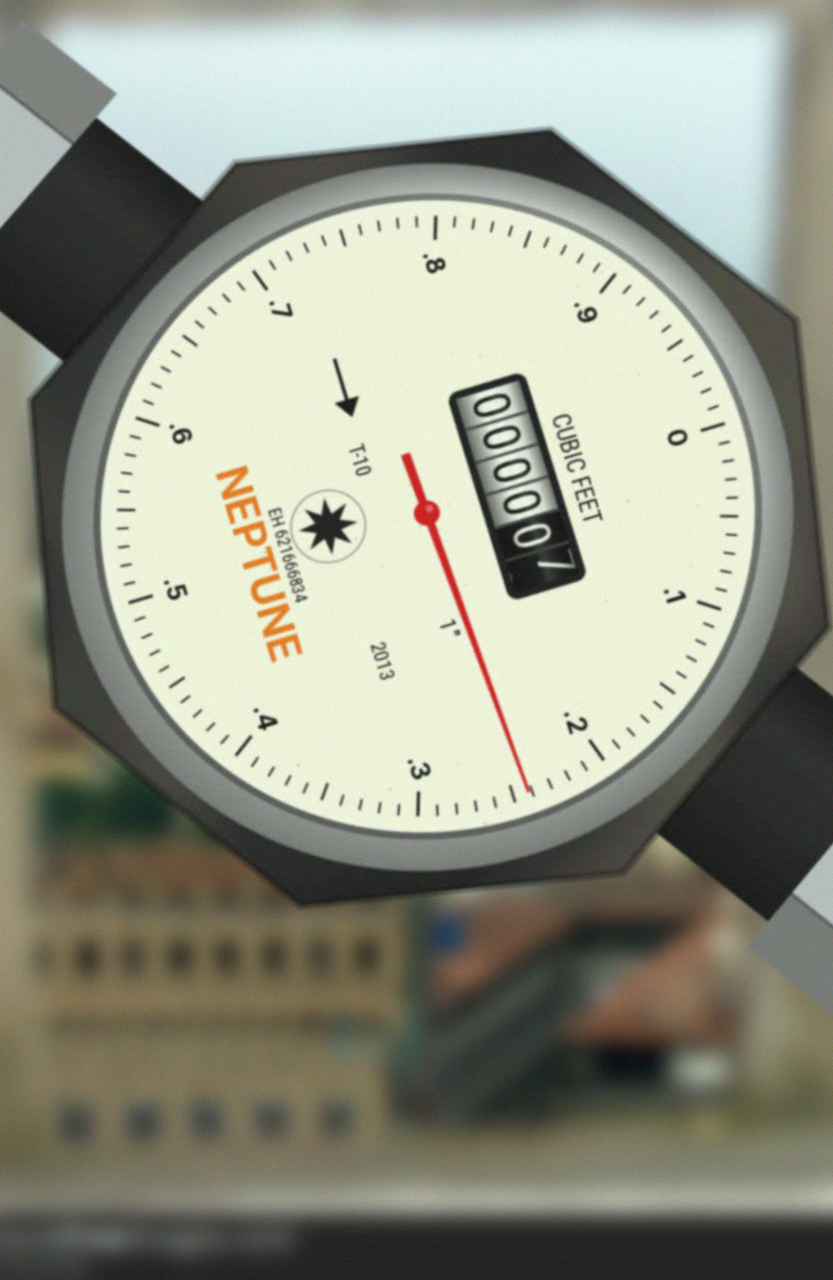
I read 7.24 (ft³)
